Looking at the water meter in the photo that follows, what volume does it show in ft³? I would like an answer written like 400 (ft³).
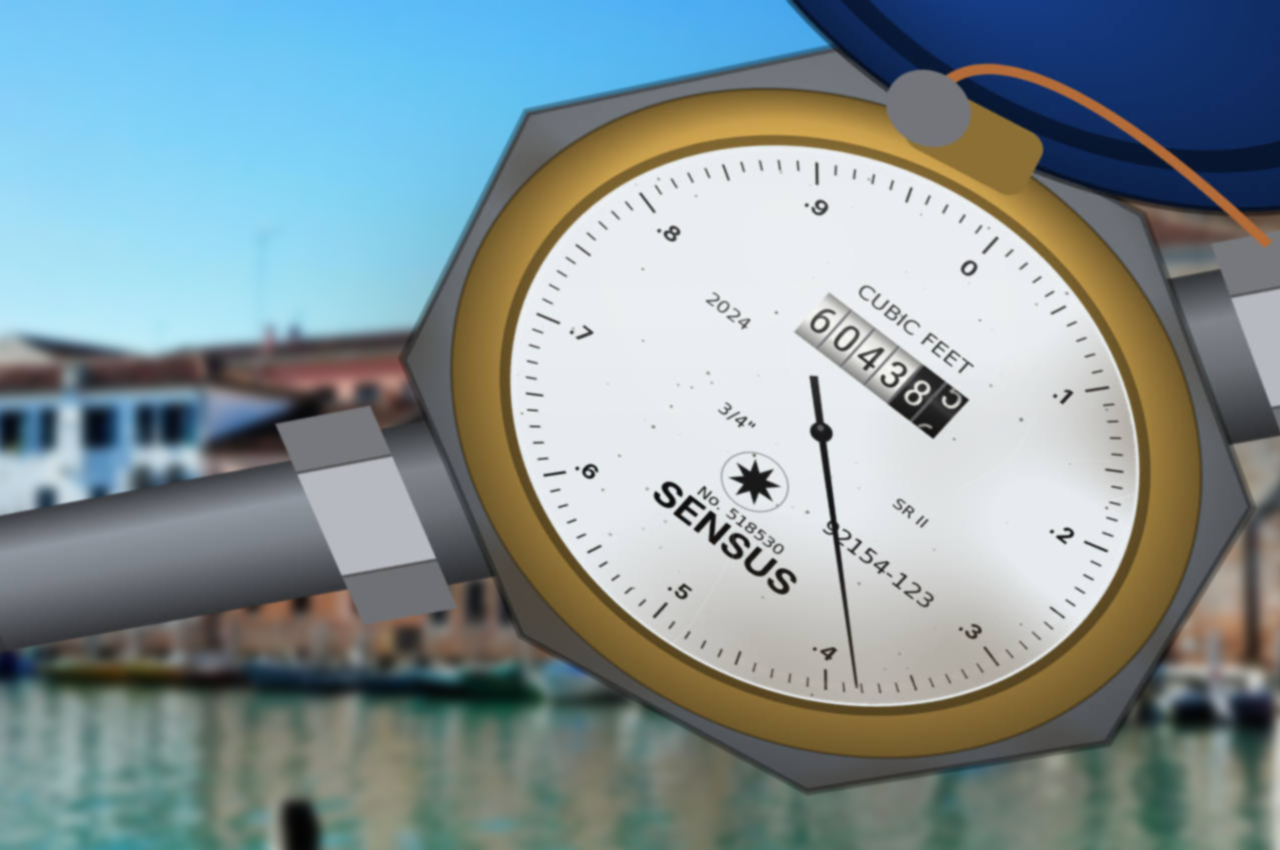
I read 604385.38 (ft³)
